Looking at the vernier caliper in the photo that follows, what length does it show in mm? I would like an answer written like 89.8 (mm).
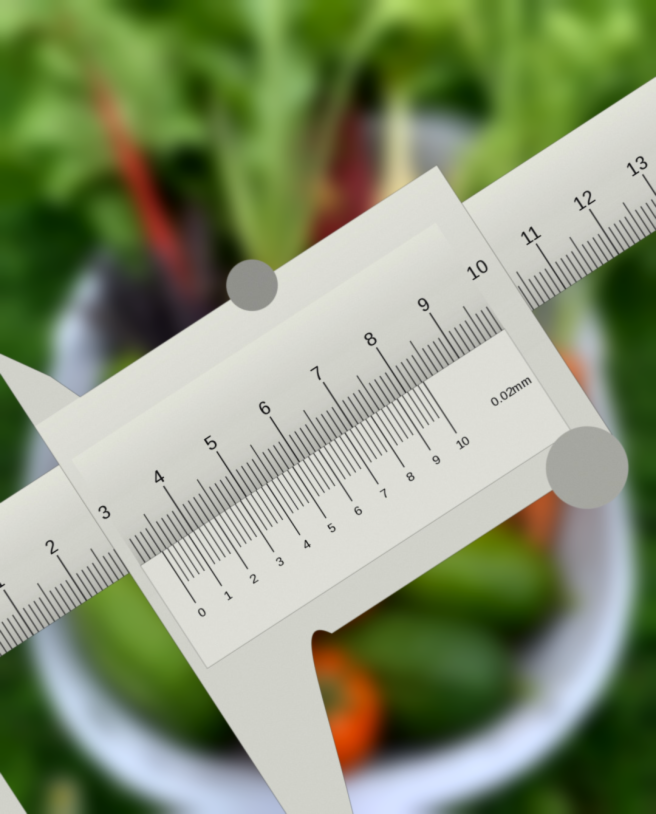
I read 34.2 (mm)
